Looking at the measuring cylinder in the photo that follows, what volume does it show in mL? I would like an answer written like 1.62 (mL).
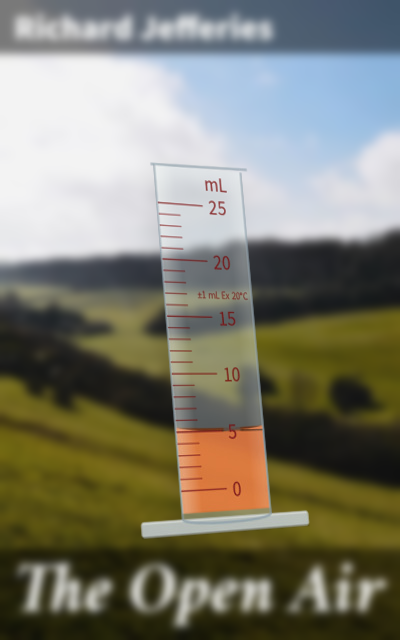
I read 5 (mL)
